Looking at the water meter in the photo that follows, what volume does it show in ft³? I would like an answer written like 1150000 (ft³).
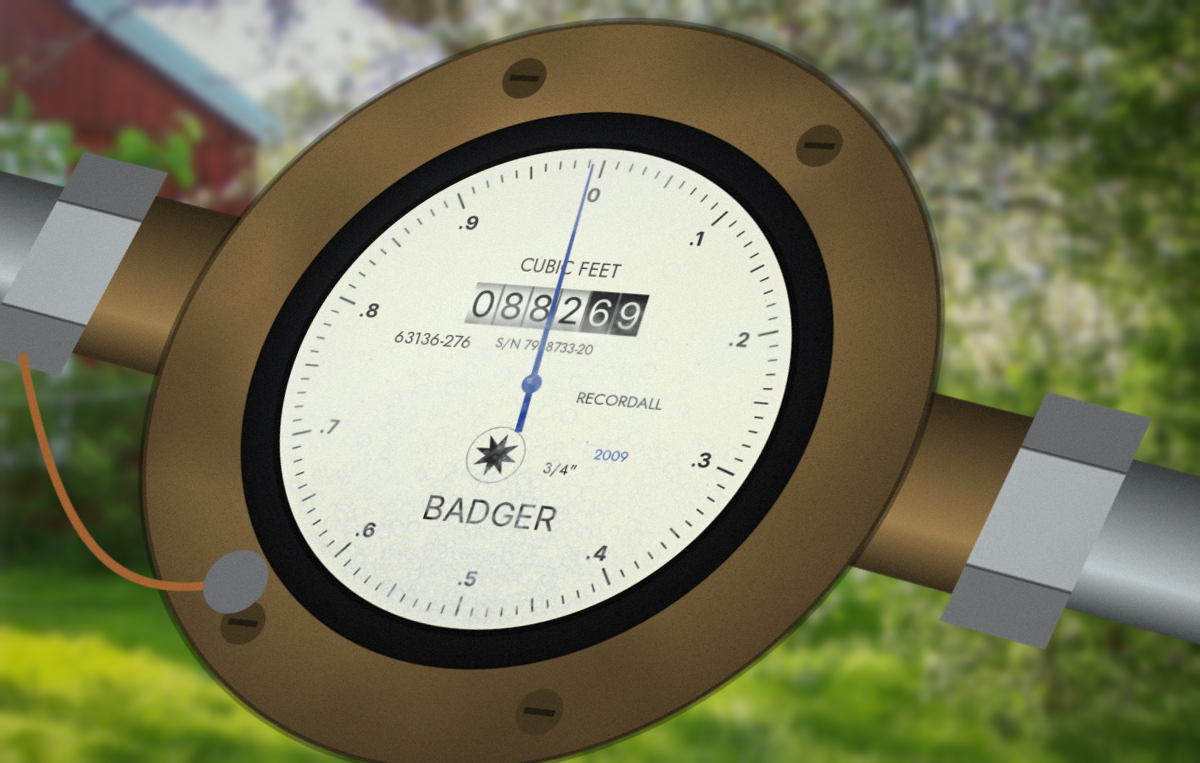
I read 88268.99 (ft³)
